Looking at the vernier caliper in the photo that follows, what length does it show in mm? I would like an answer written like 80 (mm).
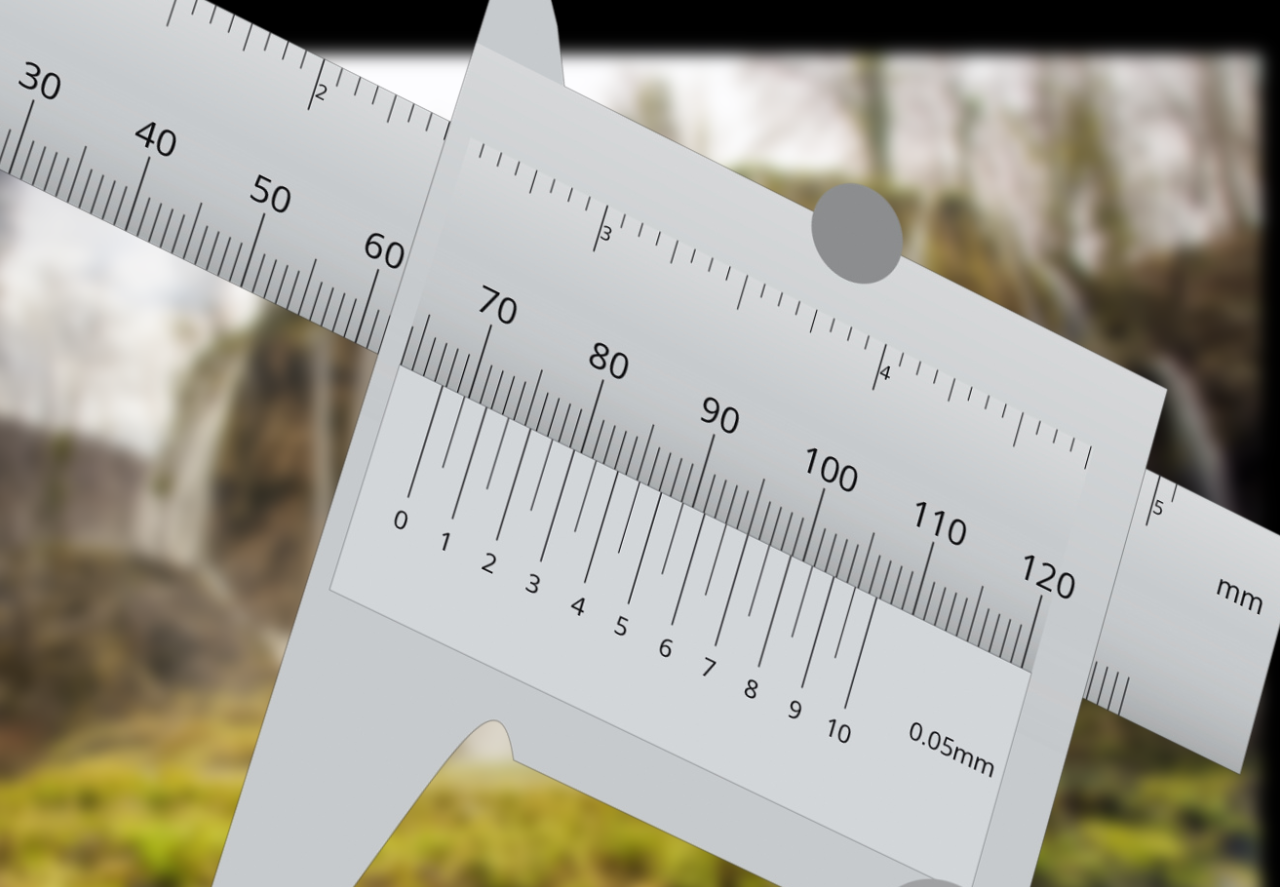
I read 67.7 (mm)
